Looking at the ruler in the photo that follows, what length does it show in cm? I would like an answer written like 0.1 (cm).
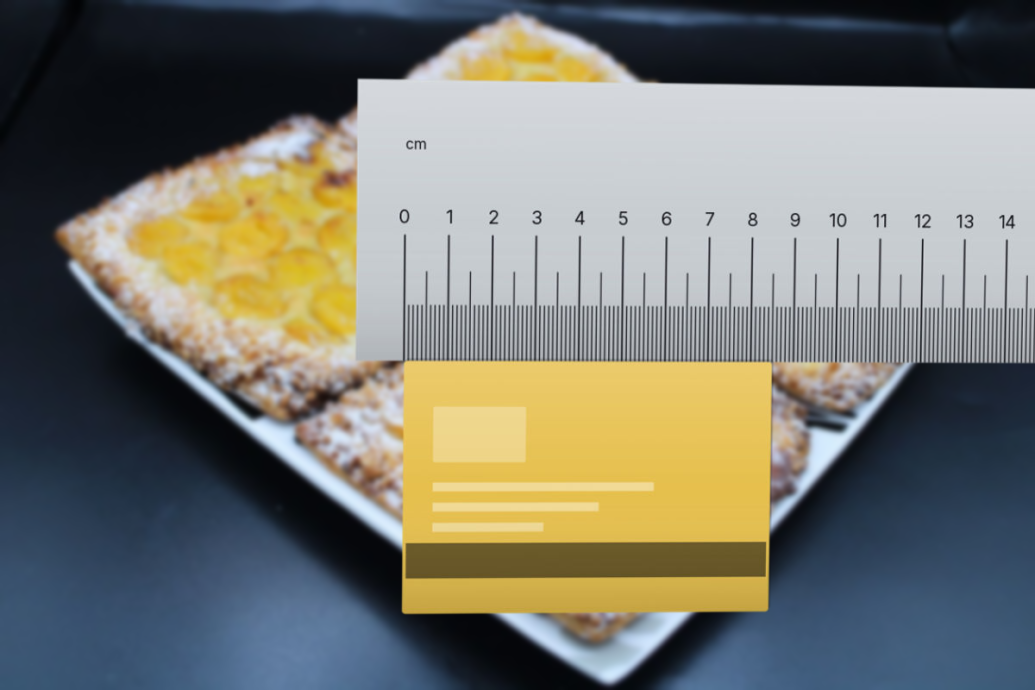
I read 8.5 (cm)
